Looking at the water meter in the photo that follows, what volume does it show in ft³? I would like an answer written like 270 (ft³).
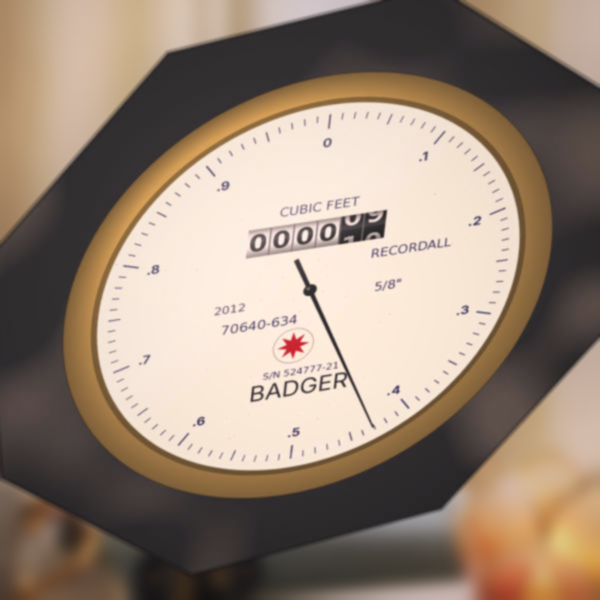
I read 9.43 (ft³)
